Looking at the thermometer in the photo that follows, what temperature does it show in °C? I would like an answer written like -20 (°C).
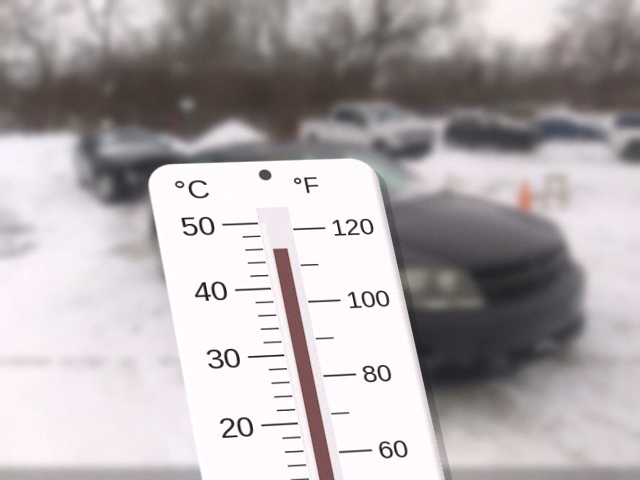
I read 46 (°C)
